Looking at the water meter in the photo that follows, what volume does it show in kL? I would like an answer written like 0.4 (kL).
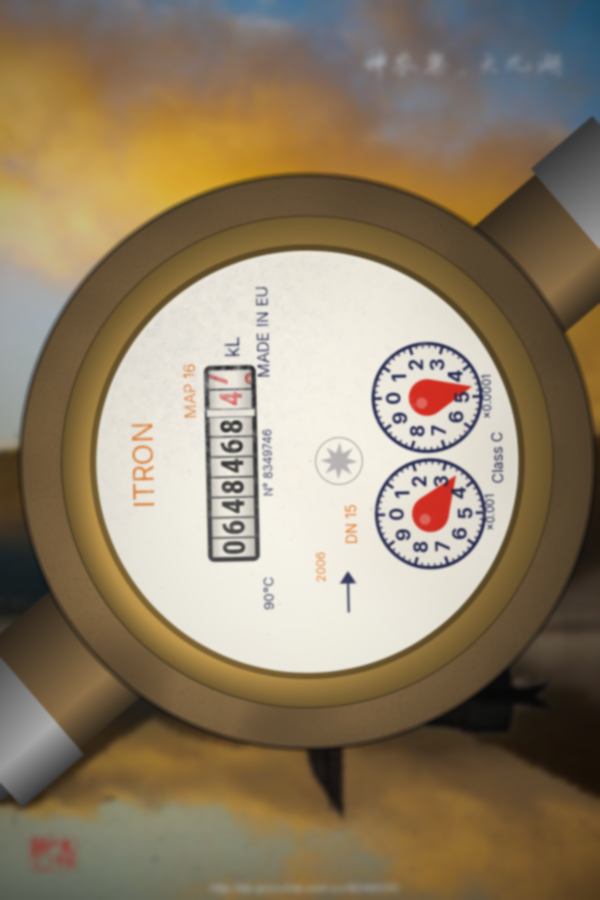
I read 648468.4734 (kL)
